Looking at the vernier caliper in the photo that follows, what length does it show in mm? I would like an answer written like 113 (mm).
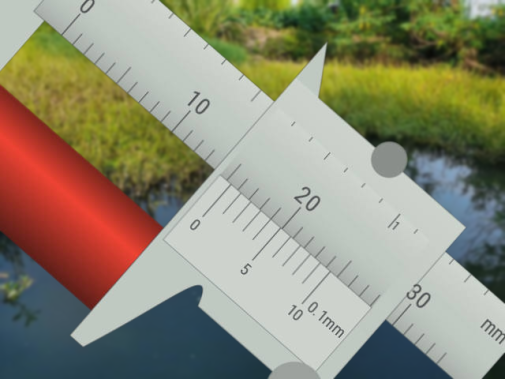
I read 15.4 (mm)
